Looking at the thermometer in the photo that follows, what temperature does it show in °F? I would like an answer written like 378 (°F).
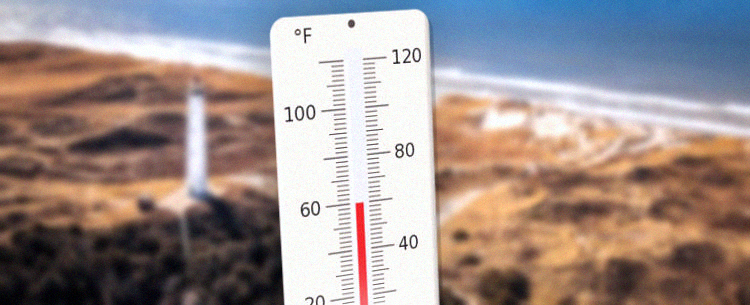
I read 60 (°F)
